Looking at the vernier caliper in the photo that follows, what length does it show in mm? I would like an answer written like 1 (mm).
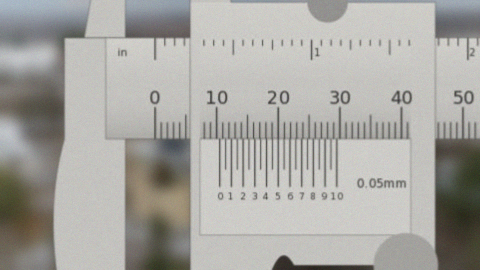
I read 10.5 (mm)
